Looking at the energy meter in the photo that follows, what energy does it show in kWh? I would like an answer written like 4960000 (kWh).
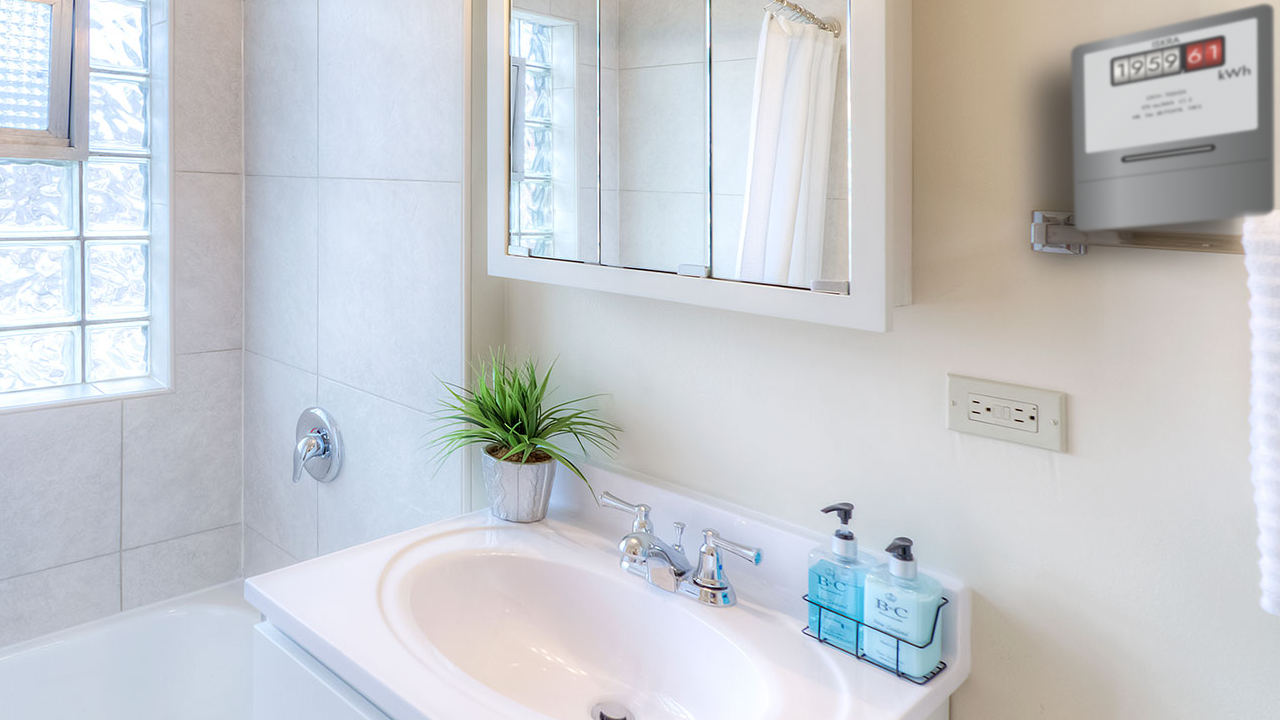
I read 1959.61 (kWh)
